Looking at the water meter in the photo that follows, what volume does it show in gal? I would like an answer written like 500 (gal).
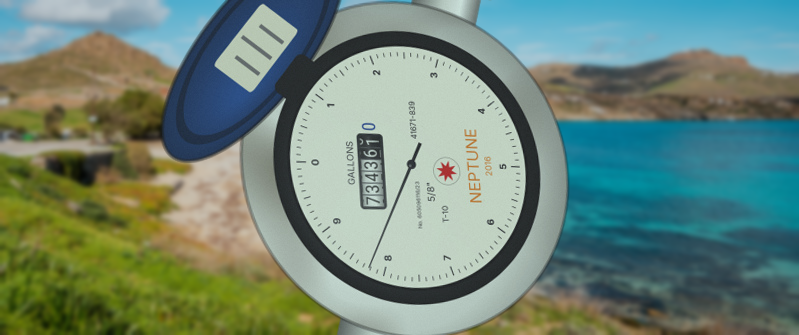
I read 7343608.2 (gal)
